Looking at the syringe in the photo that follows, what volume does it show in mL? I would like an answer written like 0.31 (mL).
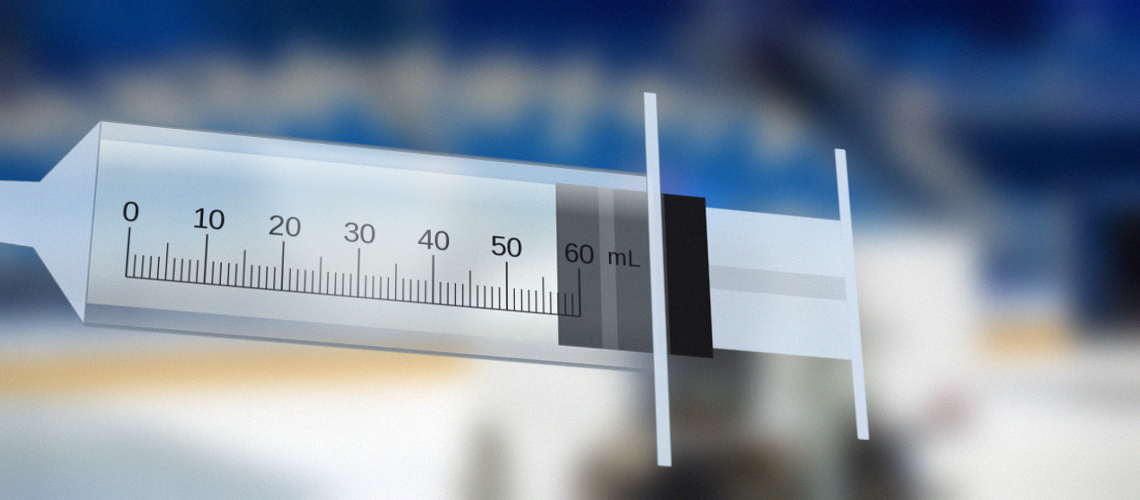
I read 57 (mL)
